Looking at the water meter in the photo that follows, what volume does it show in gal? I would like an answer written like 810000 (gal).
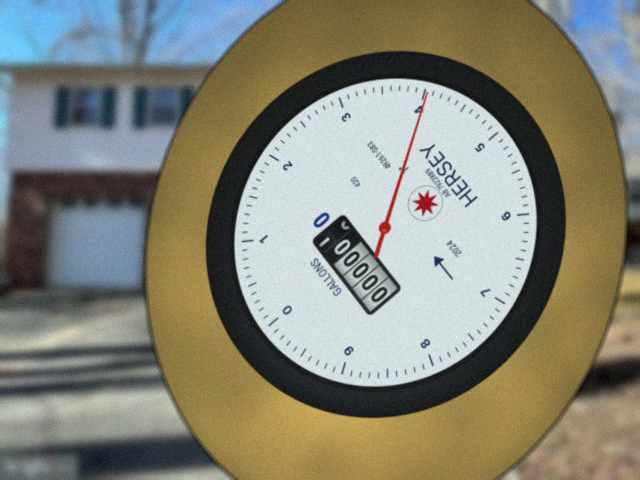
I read 14.0 (gal)
